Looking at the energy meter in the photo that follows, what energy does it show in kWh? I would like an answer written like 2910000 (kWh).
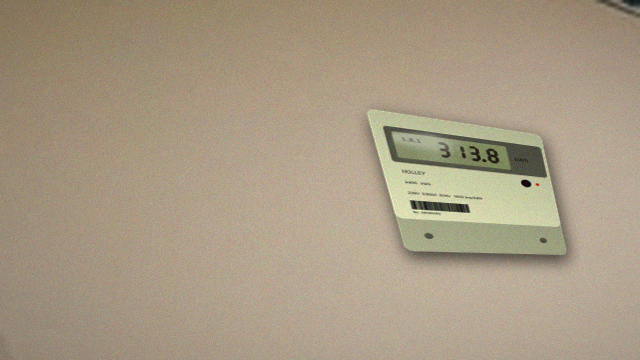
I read 313.8 (kWh)
